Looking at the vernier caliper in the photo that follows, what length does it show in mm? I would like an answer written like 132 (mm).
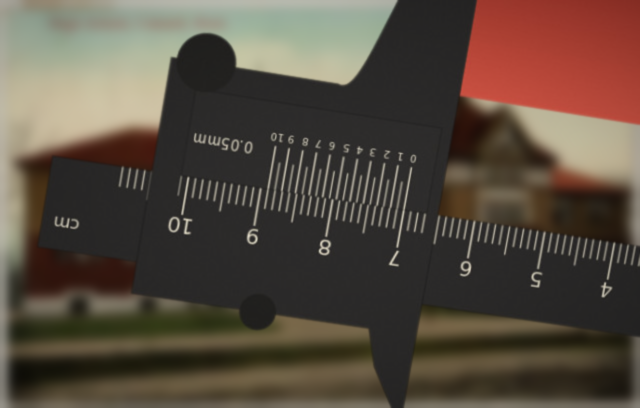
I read 70.0 (mm)
